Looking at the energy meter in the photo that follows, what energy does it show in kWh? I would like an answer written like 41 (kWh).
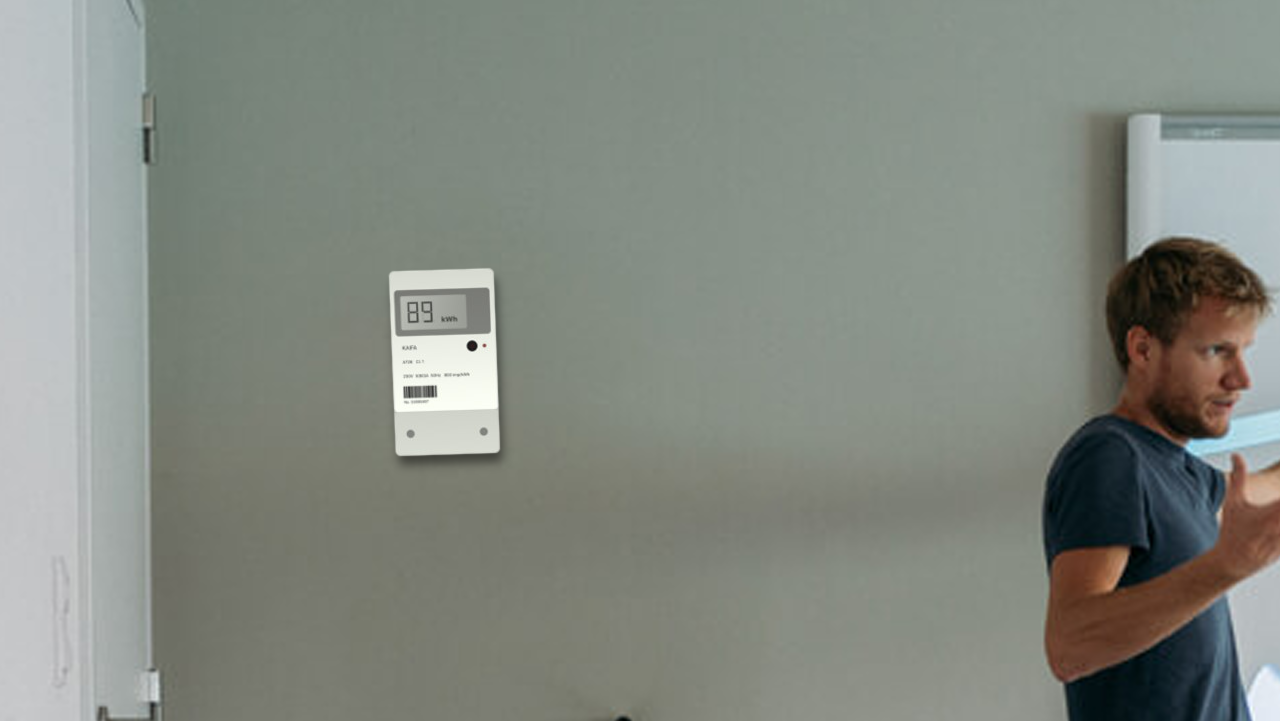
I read 89 (kWh)
